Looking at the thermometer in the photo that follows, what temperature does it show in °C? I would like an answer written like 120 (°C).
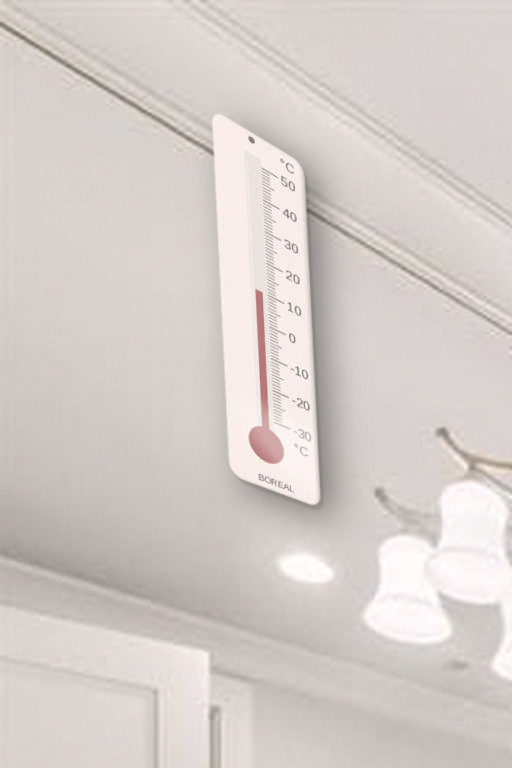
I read 10 (°C)
